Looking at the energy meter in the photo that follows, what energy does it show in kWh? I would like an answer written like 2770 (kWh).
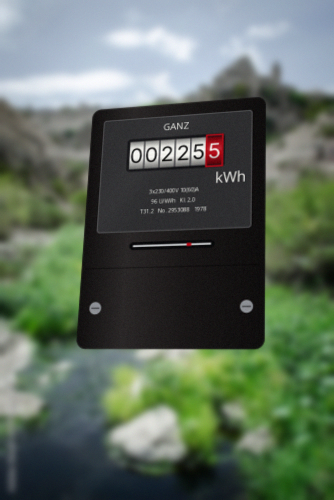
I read 225.5 (kWh)
